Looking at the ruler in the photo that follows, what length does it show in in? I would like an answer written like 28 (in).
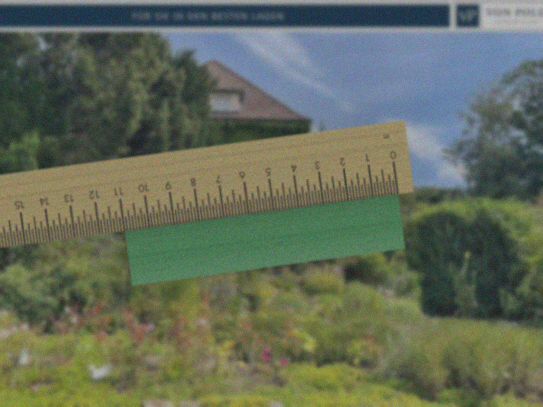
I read 11 (in)
